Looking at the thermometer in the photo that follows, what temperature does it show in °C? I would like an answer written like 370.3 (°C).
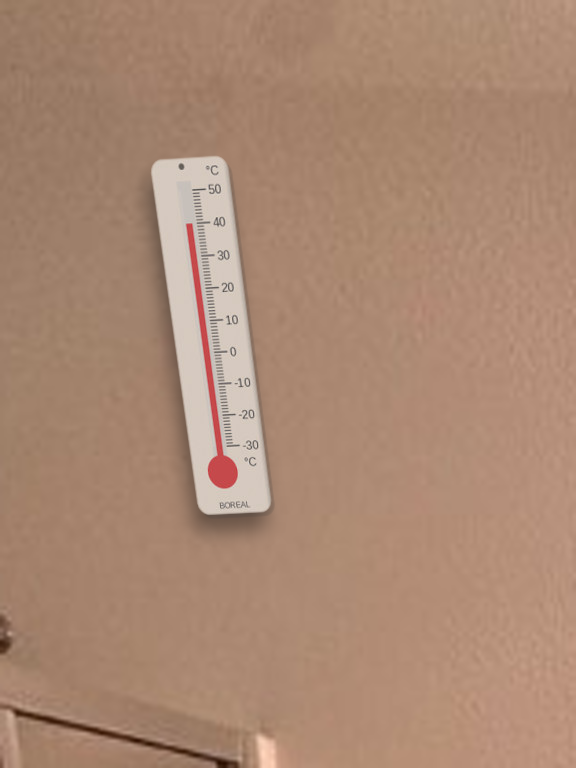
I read 40 (°C)
